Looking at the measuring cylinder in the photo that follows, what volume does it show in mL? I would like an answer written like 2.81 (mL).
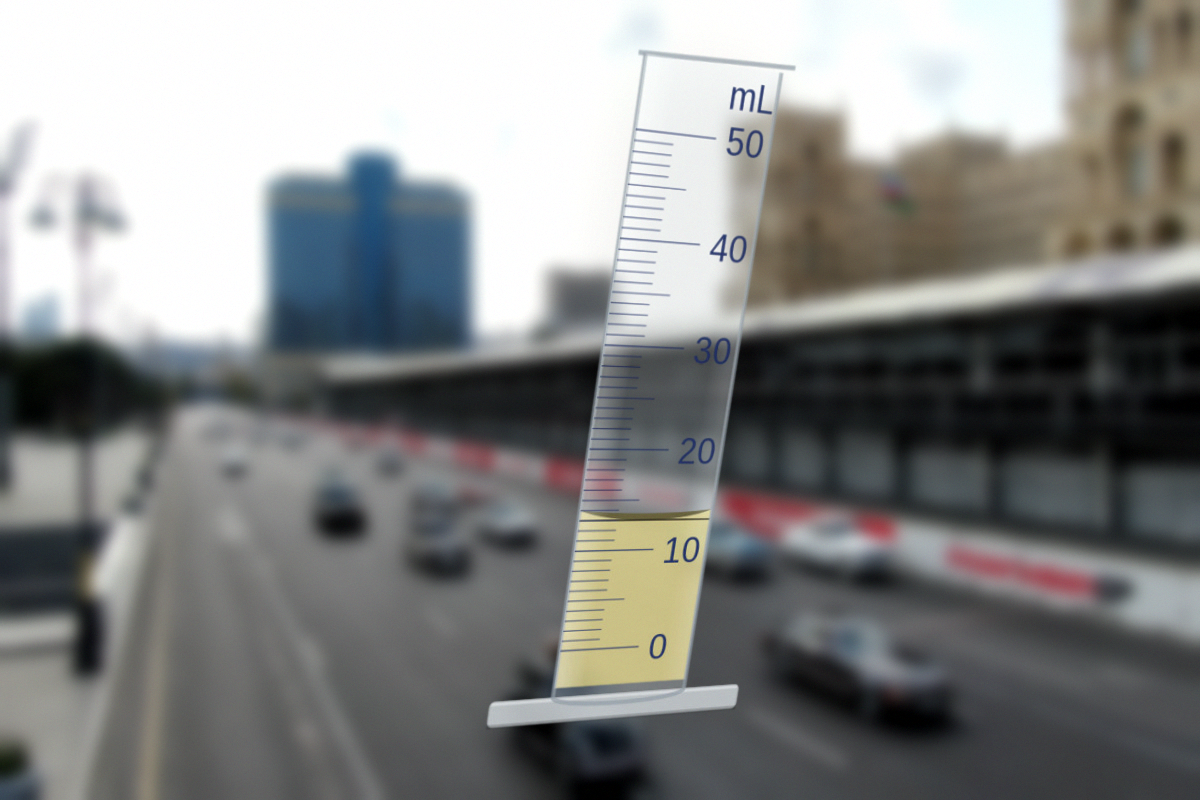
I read 13 (mL)
